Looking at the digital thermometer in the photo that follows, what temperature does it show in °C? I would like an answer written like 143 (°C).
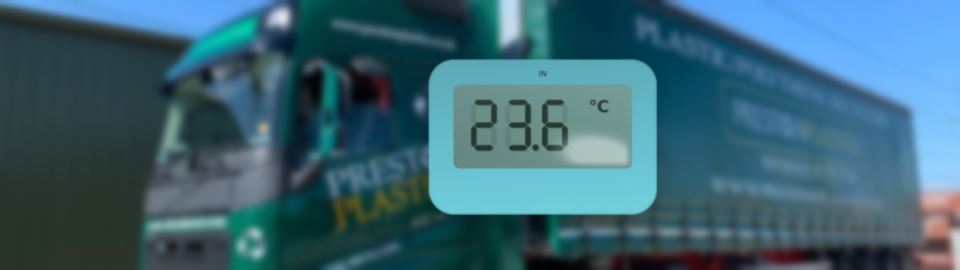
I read 23.6 (°C)
